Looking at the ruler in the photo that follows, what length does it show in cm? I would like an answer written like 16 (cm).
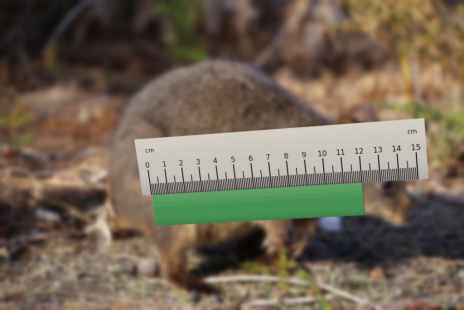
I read 12 (cm)
